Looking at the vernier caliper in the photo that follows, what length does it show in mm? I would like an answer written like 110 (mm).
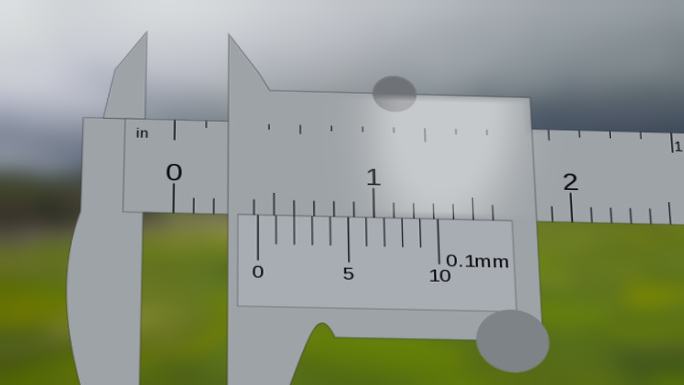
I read 4.2 (mm)
